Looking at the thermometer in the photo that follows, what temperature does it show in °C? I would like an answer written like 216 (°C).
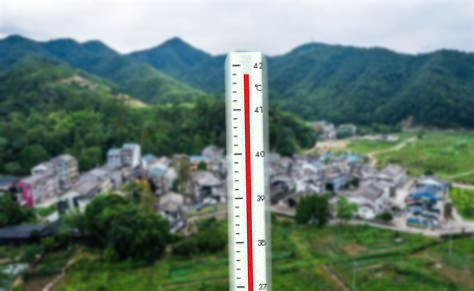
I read 41.8 (°C)
